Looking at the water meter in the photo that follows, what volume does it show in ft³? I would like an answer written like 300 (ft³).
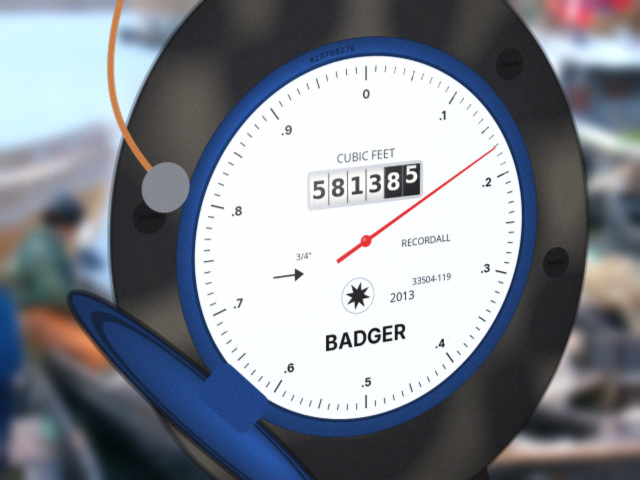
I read 581385.17 (ft³)
